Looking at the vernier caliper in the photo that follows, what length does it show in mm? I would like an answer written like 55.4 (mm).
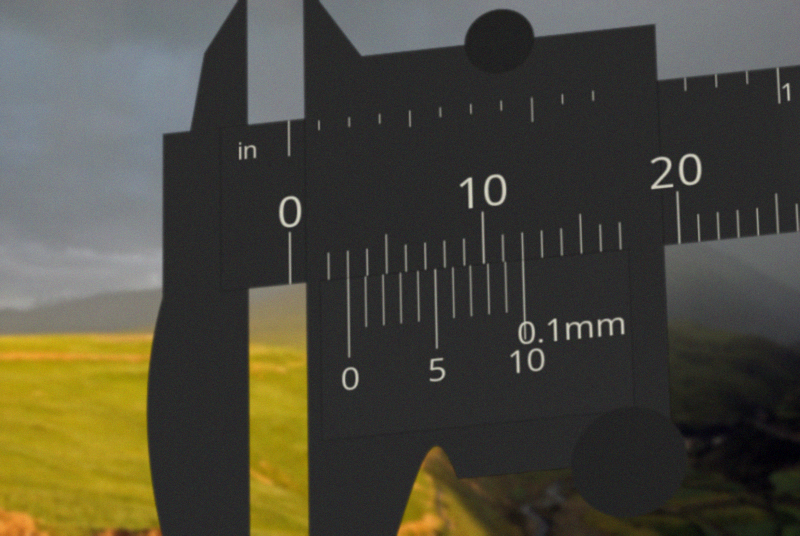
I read 3.0 (mm)
